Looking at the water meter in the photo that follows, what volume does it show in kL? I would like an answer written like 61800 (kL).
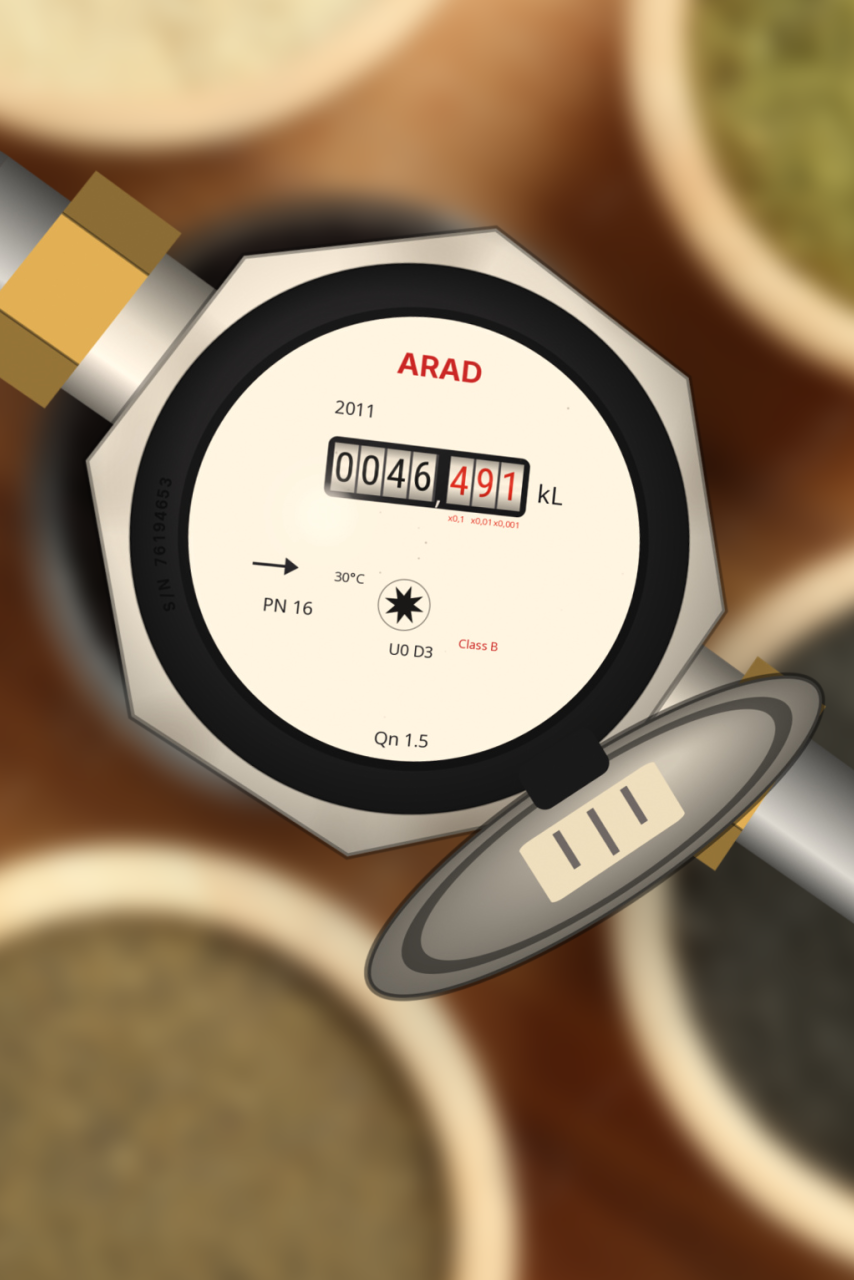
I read 46.491 (kL)
